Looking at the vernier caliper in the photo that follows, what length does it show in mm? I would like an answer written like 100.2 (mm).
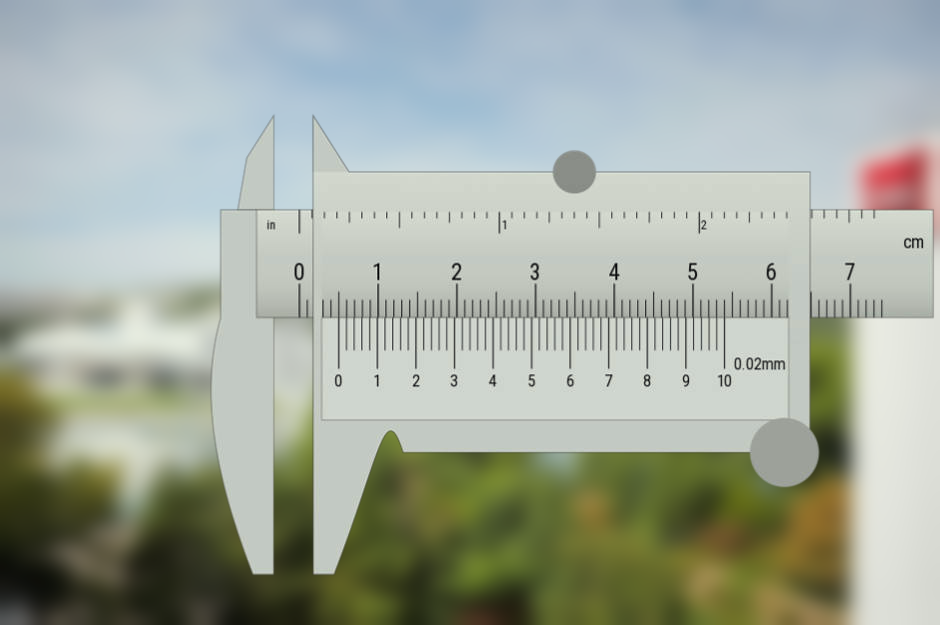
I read 5.0 (mm)
